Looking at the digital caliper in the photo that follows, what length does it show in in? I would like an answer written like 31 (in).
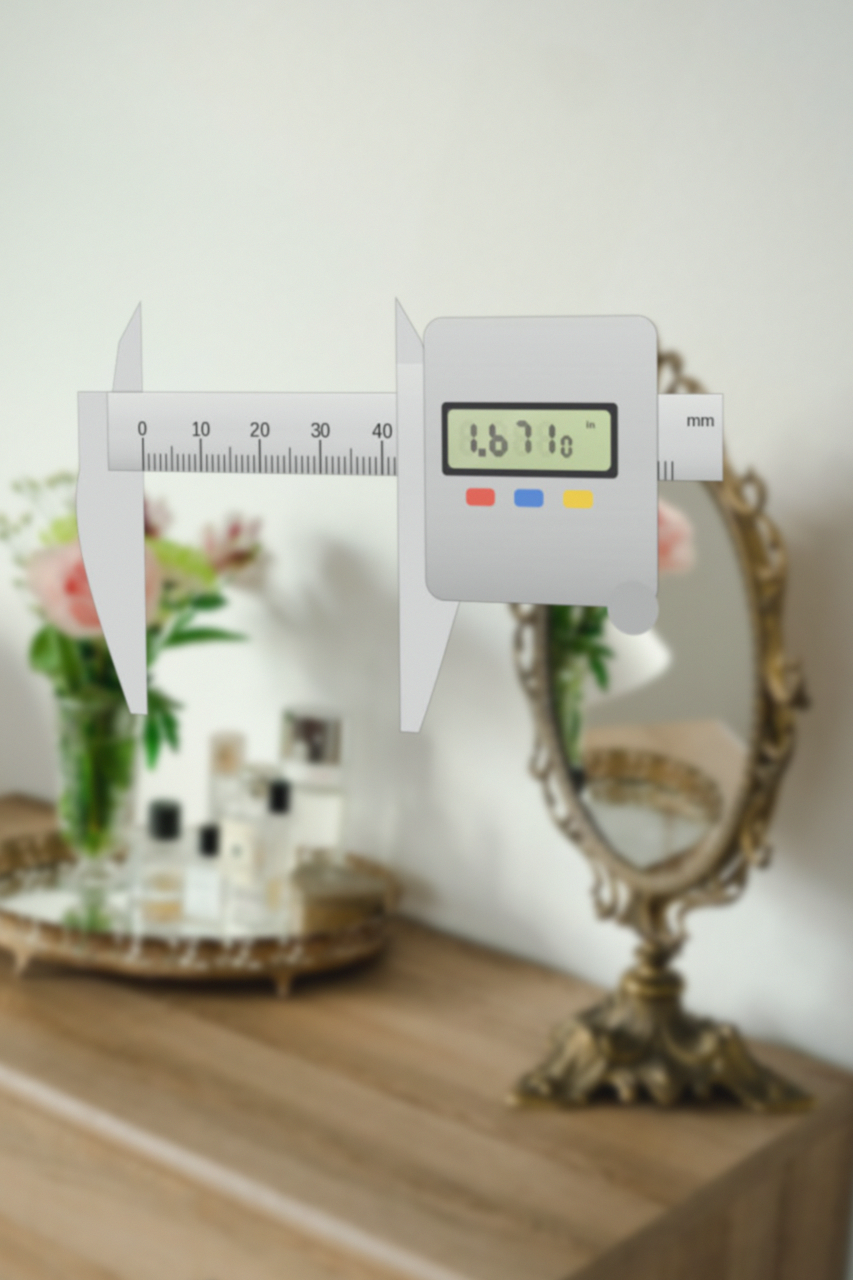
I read 1.6710 (in)
